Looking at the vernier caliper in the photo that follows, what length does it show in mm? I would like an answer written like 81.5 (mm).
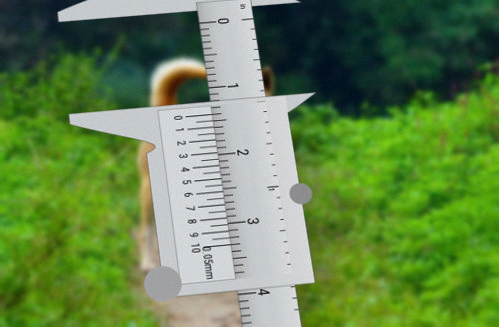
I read 14.0 (mm)
